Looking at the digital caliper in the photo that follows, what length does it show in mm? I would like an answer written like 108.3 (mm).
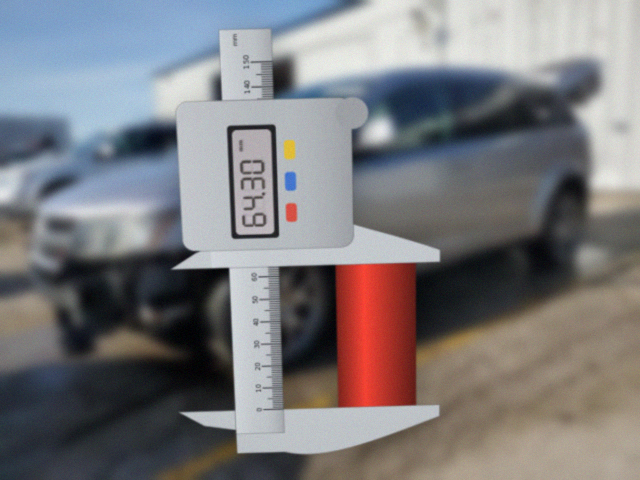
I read 64.30 (mm)
